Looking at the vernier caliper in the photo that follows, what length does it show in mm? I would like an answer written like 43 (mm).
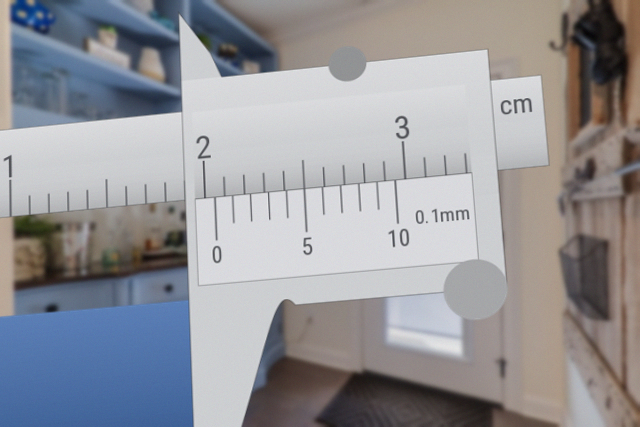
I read 20.5 (mm)
